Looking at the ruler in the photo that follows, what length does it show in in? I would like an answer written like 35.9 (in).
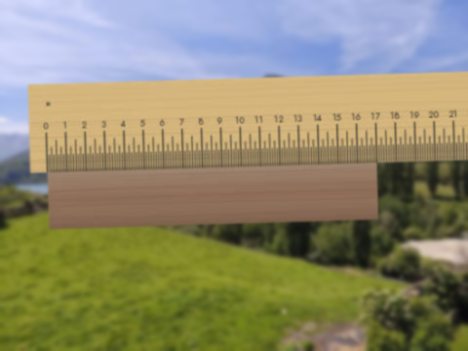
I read 17 (in)
